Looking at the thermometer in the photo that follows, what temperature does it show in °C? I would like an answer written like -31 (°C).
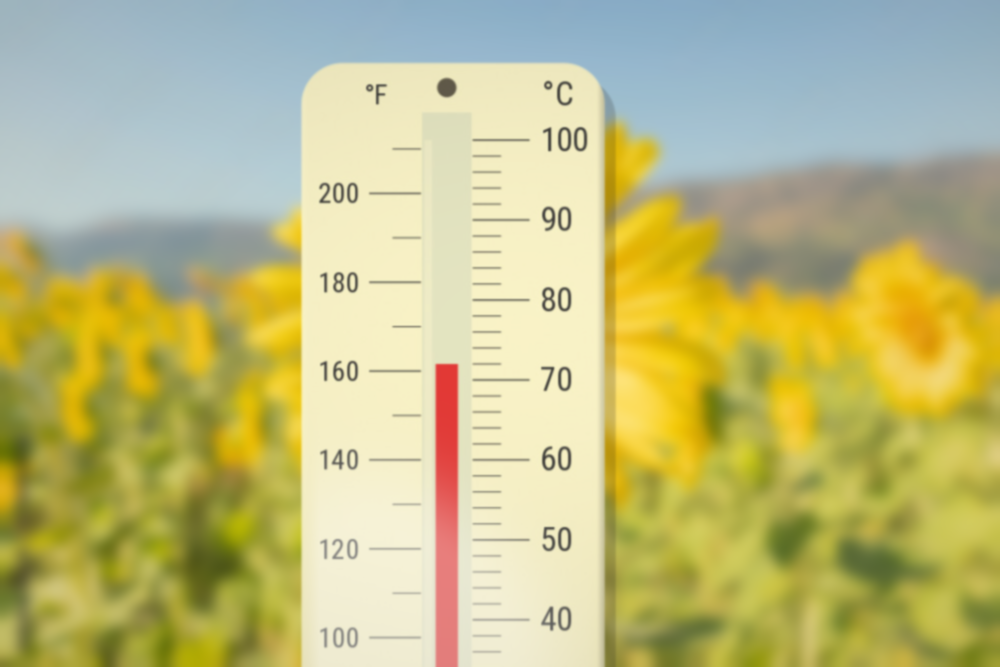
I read 72 (°C)
